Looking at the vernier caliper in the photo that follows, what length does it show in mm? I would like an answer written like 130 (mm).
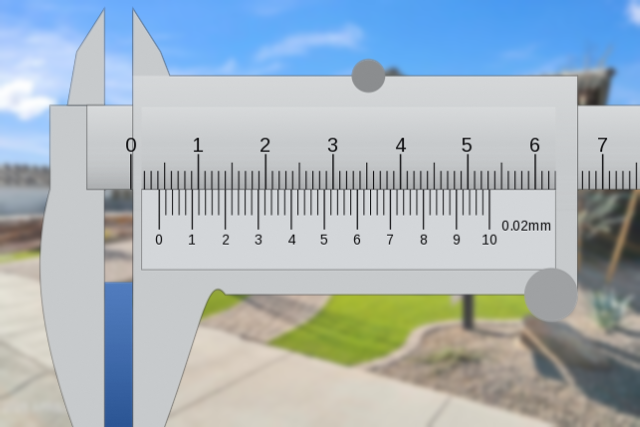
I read 4.2 (mm)
